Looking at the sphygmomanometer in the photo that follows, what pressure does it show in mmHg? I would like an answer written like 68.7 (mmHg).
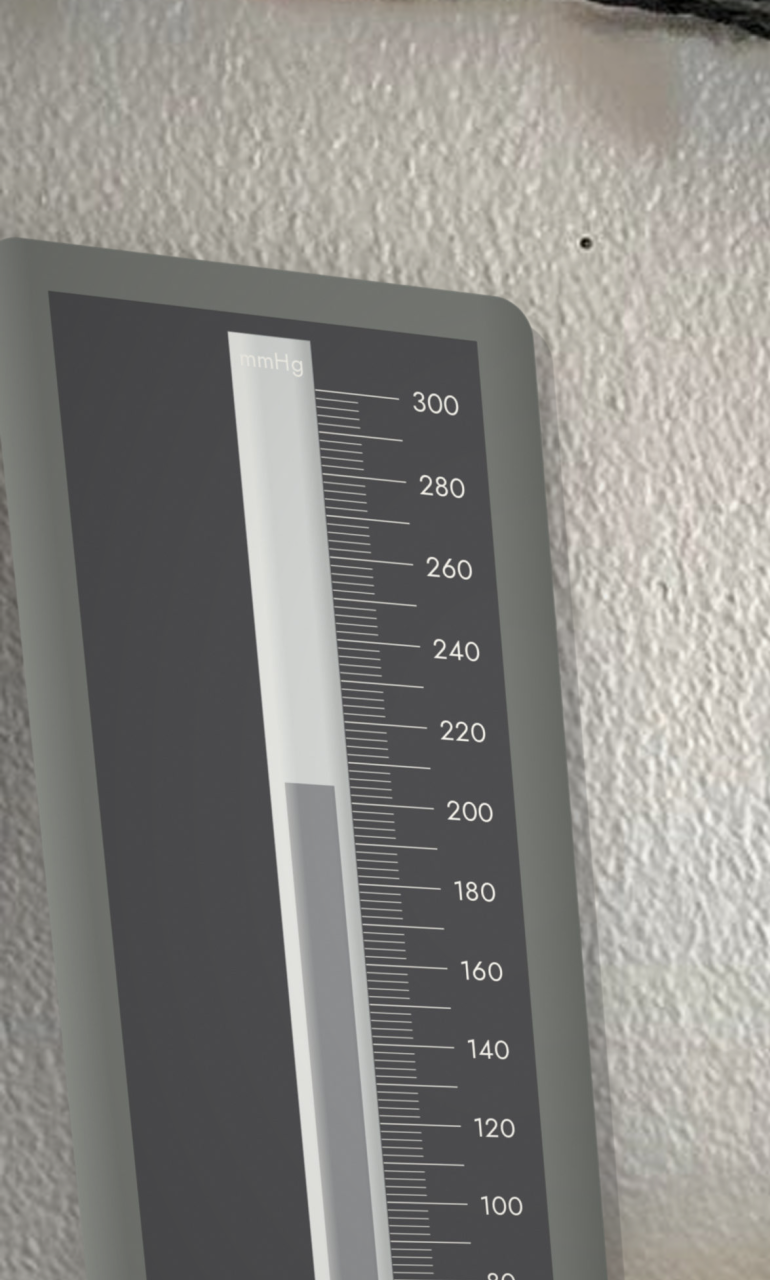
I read 204 (mmHg)
